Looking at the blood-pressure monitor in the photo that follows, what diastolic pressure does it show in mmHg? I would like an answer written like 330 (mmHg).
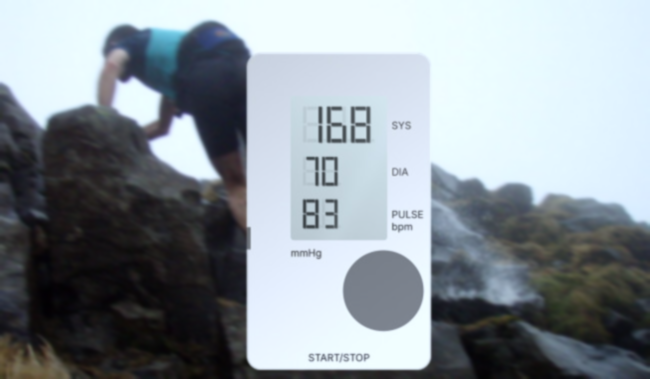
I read 70 (mmHg)
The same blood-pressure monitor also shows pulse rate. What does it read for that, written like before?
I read 83 (bpm)
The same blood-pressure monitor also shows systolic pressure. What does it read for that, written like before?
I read 168 (mmHg)
